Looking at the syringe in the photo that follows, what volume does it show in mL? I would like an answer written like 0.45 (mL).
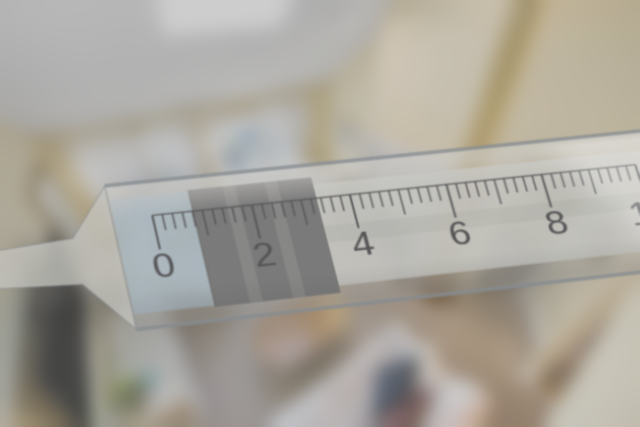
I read 0.8 (mL)
